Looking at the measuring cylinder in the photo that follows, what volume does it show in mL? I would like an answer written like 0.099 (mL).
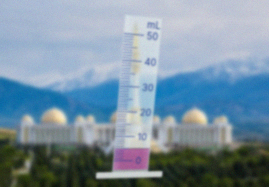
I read 5 (mL)
